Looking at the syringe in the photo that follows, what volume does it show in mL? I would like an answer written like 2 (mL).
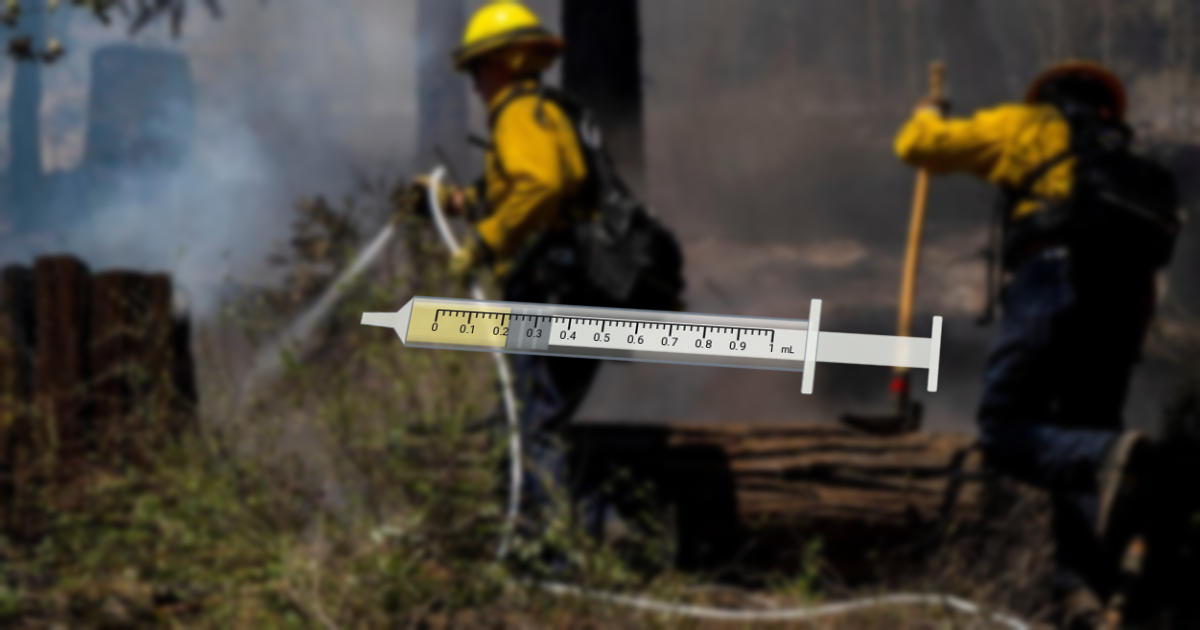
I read 0.22 (mL)
